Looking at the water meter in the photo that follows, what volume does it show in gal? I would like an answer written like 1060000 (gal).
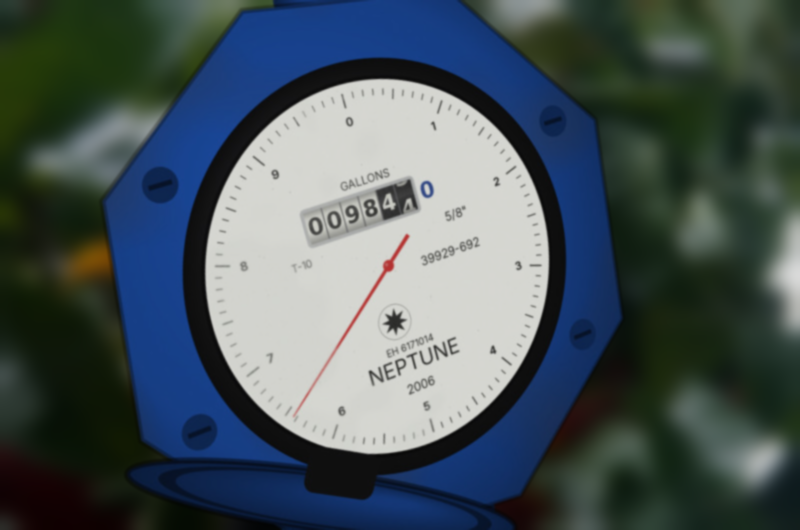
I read 98436.4 (gal)
